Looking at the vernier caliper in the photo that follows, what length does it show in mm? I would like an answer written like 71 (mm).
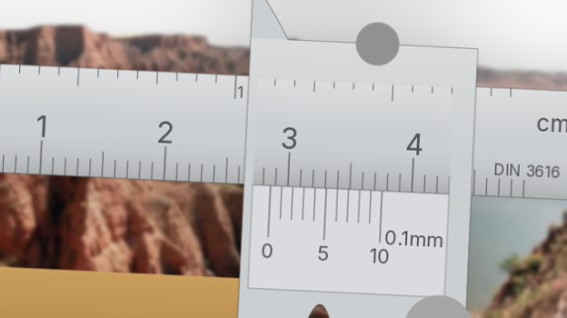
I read 28.6 (mm)
